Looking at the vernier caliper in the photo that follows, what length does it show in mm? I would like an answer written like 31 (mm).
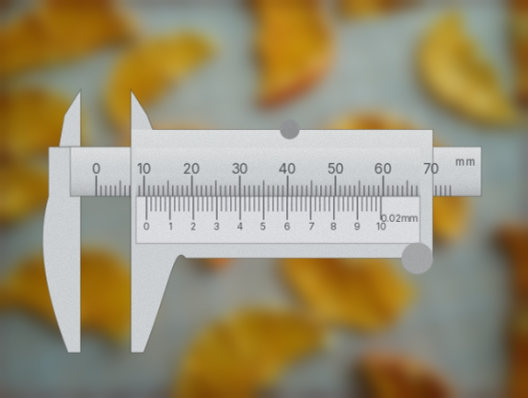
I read 10.5 (mm)
